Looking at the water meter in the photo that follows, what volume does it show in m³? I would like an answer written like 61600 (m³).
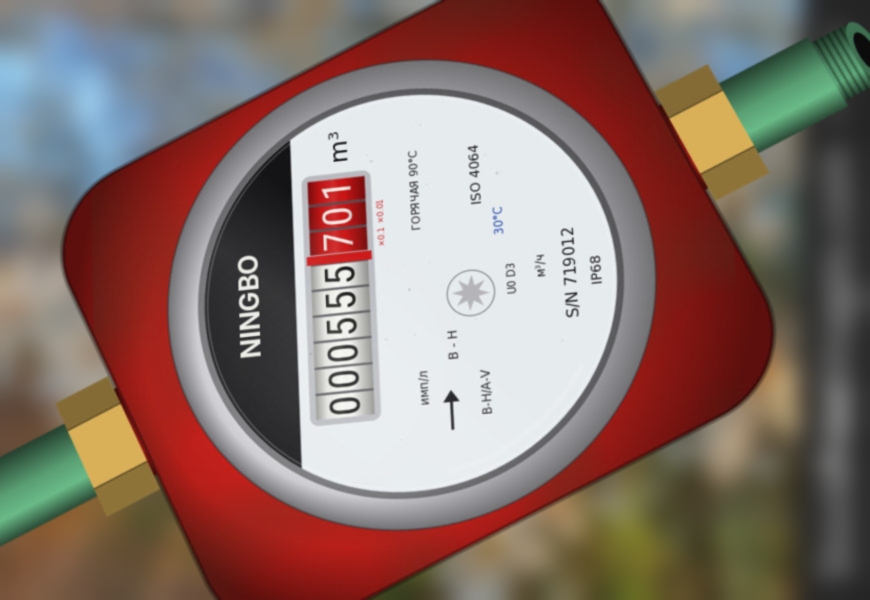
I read 555.701 (m³)
